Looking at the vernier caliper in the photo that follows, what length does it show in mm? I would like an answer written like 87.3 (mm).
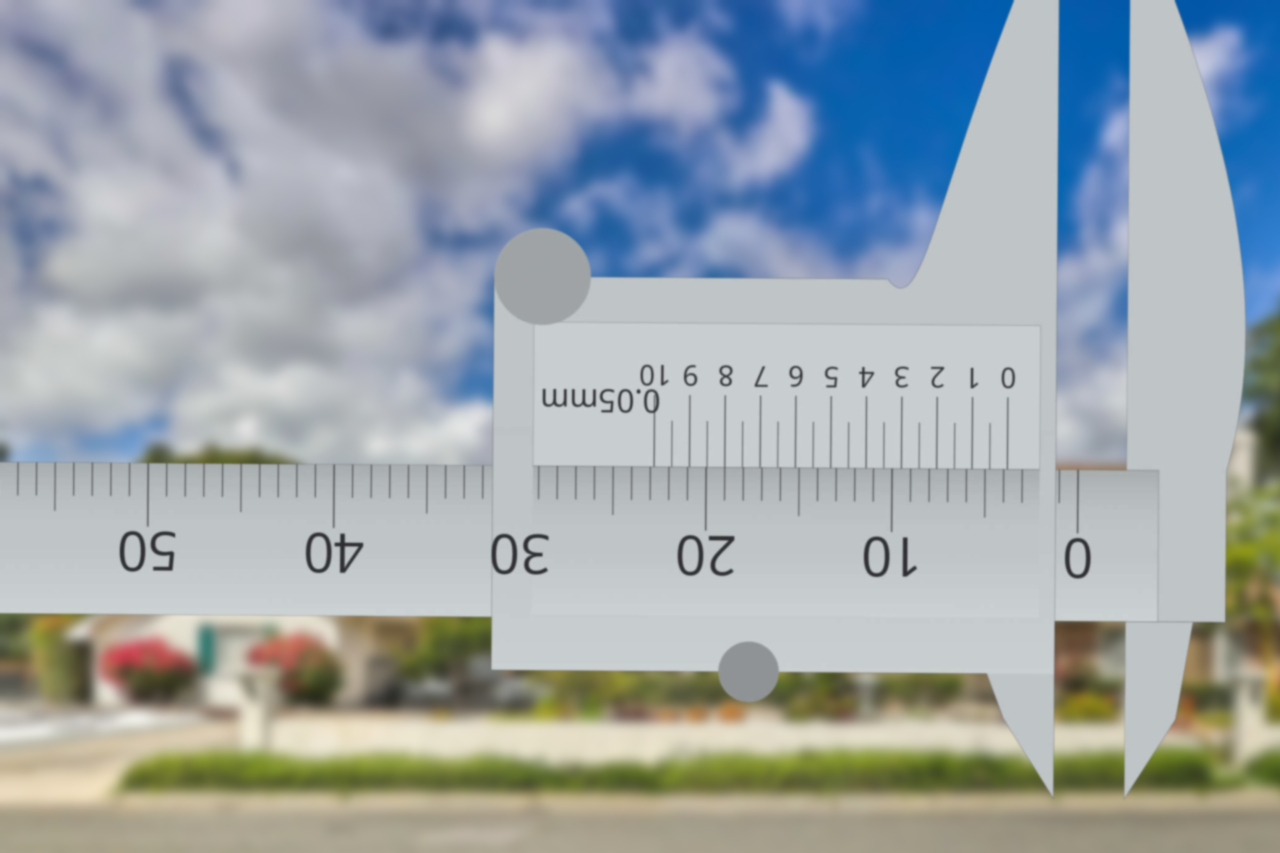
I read 3.8 (mm)
